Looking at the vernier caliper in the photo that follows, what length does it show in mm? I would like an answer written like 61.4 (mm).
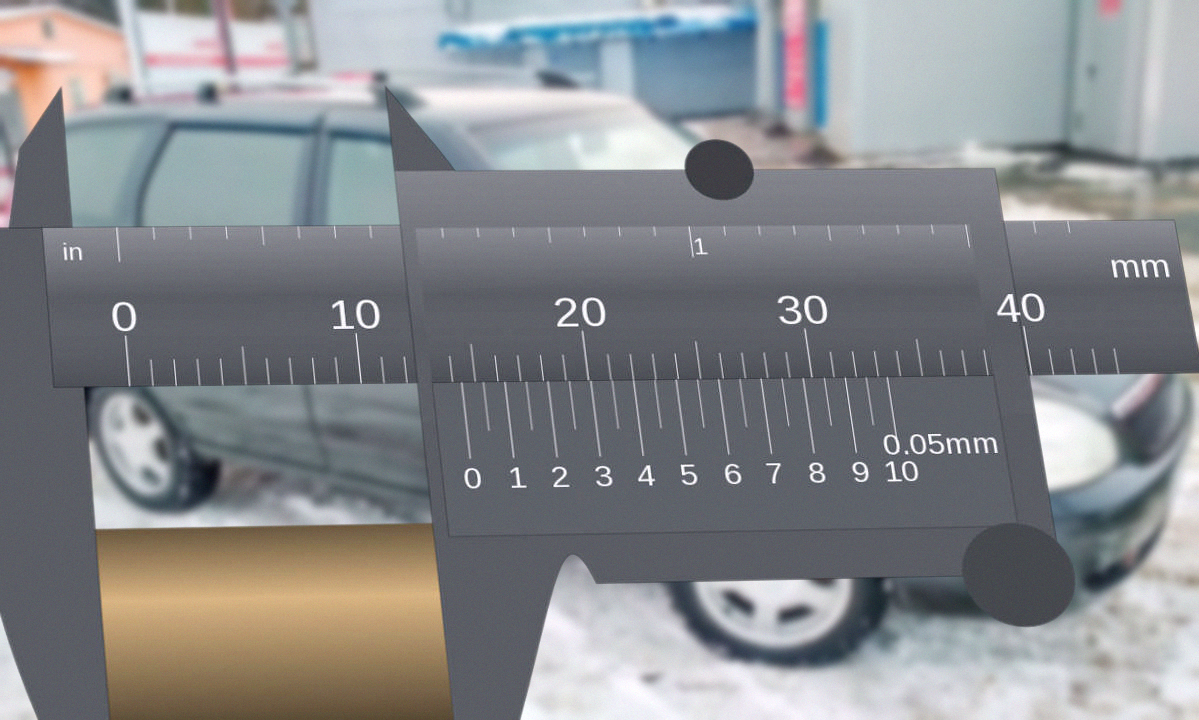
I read 14.4 (mm)
